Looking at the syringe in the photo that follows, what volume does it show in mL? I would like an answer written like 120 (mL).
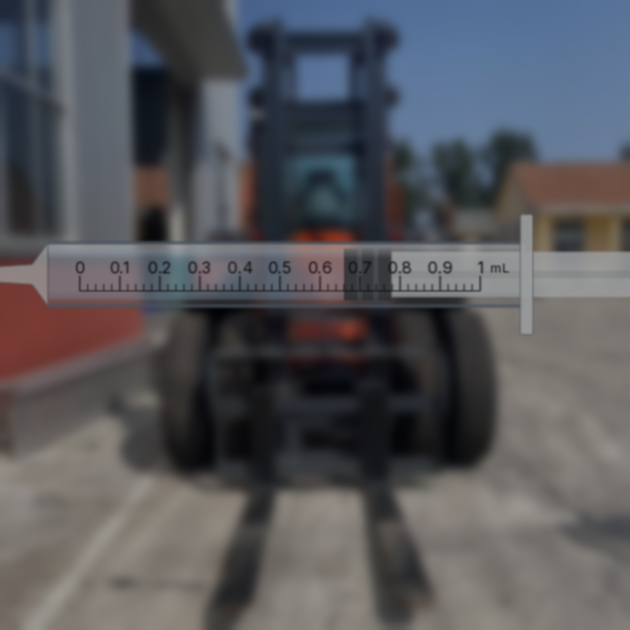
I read 0.66 (mL)
